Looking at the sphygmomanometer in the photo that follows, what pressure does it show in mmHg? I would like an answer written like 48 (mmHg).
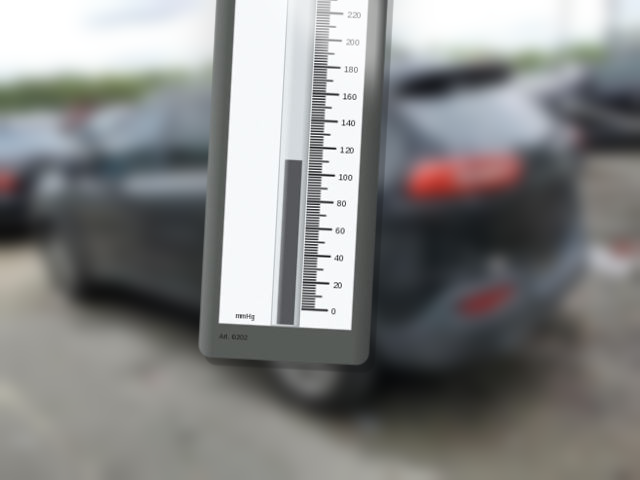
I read 110 (mmHg)
